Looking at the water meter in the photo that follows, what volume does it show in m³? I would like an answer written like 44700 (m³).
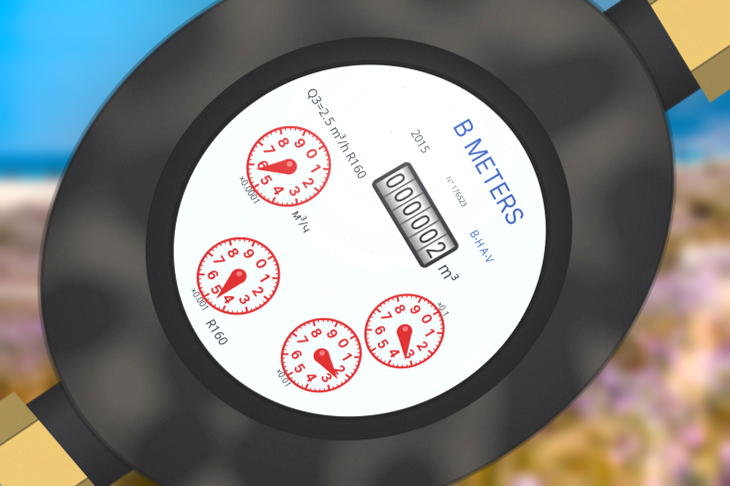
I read 2.3245 (m³)
